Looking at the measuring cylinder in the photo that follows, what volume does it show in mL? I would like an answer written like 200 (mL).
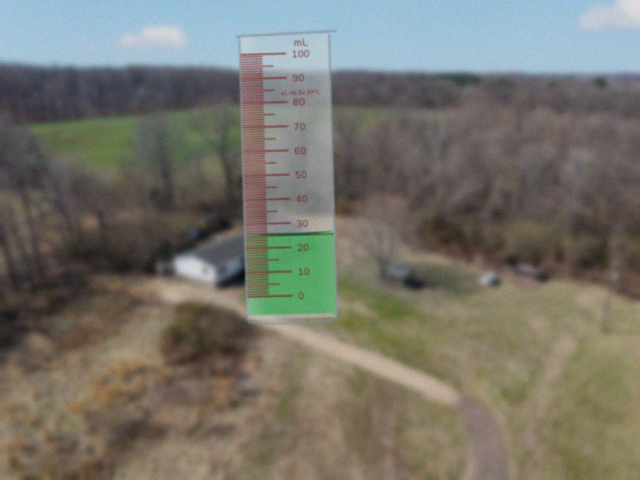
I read 25 (mL)
